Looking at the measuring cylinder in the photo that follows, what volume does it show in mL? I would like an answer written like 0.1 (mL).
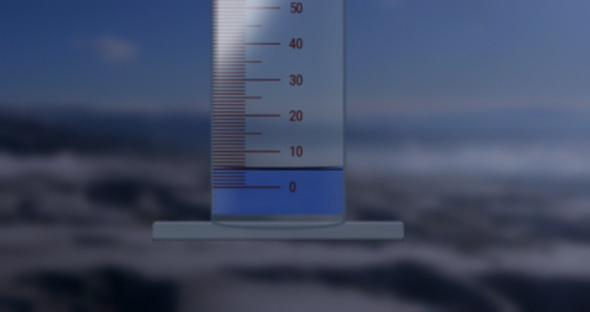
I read 5 (mL)
